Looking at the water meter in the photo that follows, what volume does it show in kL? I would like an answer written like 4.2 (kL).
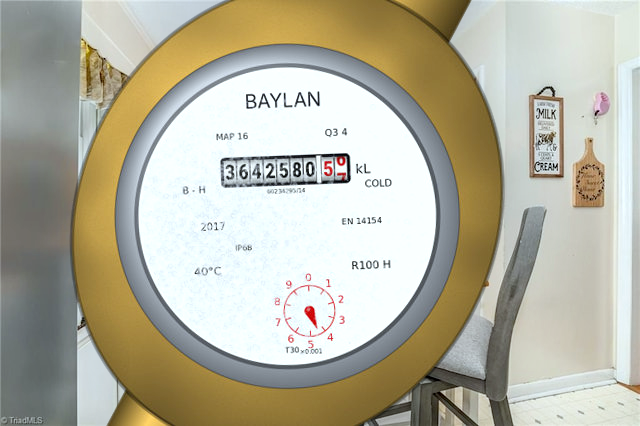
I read 3642580.564 (kL)
